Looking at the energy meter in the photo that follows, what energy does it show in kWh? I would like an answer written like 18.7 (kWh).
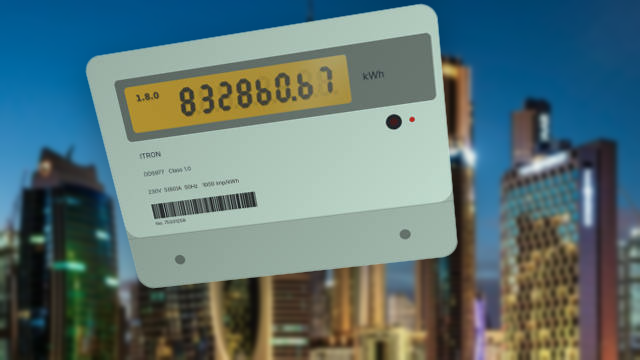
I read 832860.67 (kWh)
